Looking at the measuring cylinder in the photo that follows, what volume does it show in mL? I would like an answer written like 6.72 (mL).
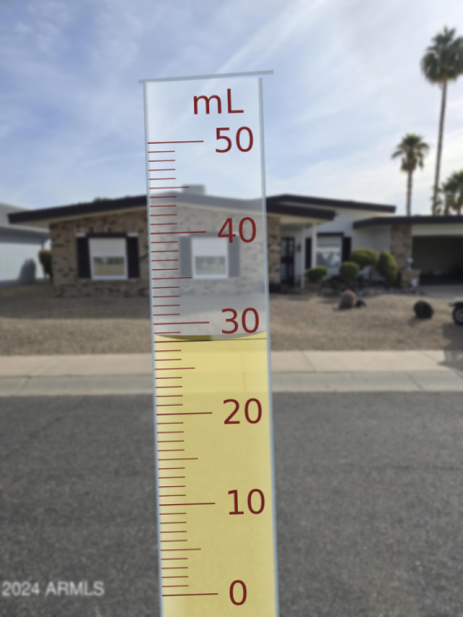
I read 28 (mL)
